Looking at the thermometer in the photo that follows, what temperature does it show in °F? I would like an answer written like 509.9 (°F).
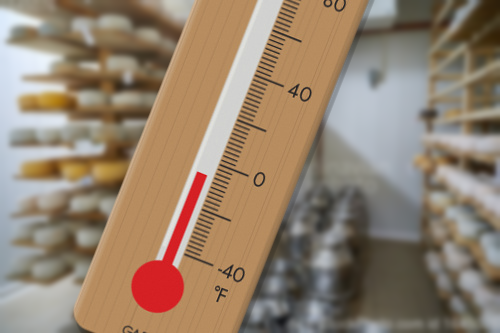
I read -6 (°F)
